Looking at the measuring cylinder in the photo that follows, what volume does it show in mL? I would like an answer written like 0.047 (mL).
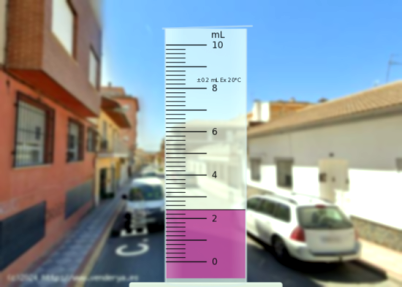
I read 2.4 (mL)
